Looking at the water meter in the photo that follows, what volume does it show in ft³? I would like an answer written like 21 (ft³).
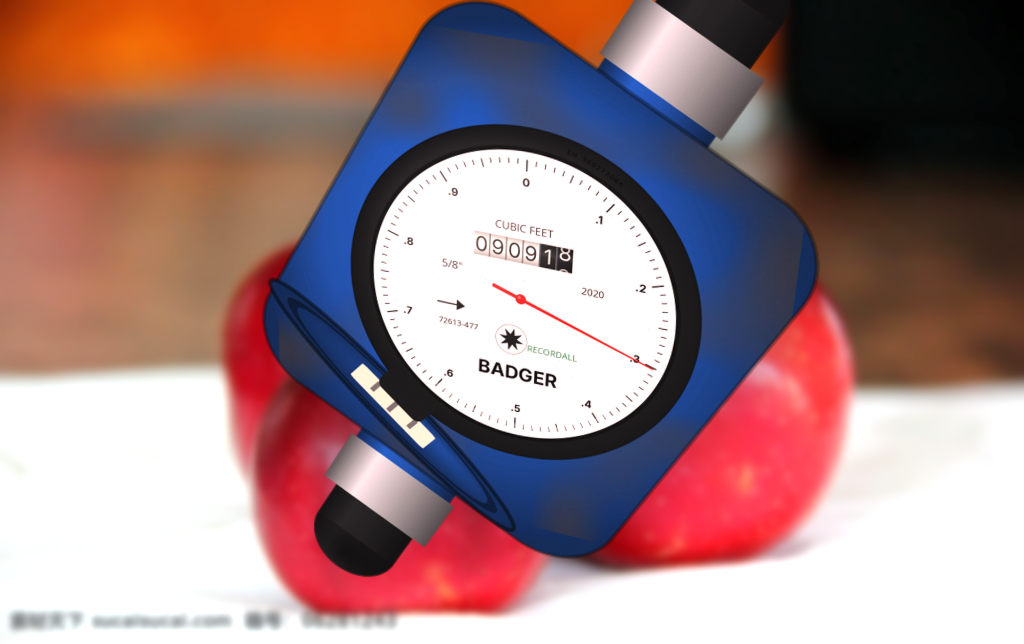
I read 90918.30 (ft³)
